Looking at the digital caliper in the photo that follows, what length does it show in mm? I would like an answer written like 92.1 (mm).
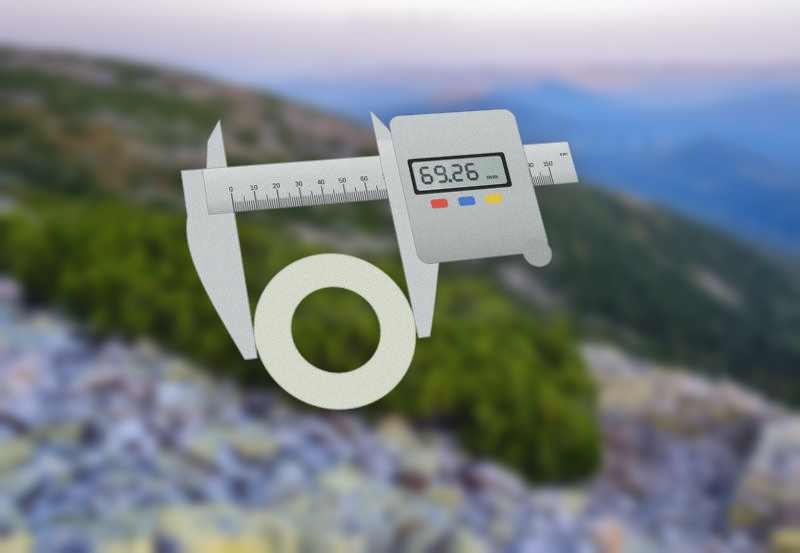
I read 69.26 (mm)
